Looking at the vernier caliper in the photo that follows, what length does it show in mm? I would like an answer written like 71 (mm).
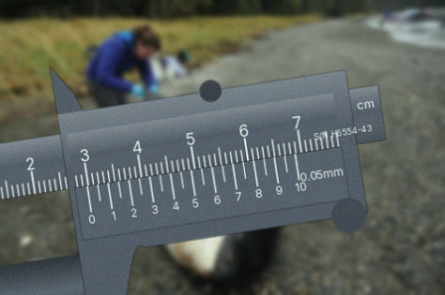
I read 29.8 (mm)
